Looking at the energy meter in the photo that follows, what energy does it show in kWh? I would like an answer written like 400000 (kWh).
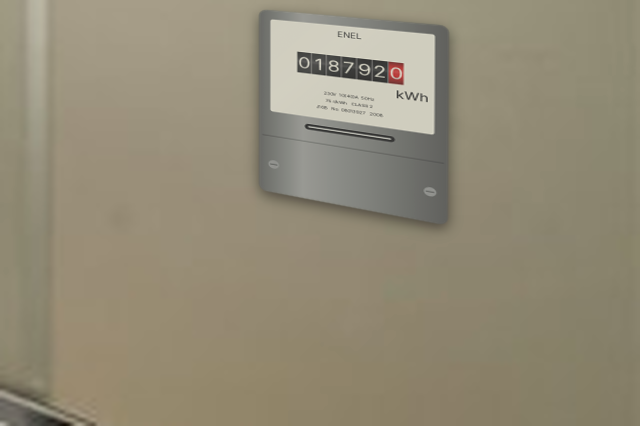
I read 18792.0 (kWh)
